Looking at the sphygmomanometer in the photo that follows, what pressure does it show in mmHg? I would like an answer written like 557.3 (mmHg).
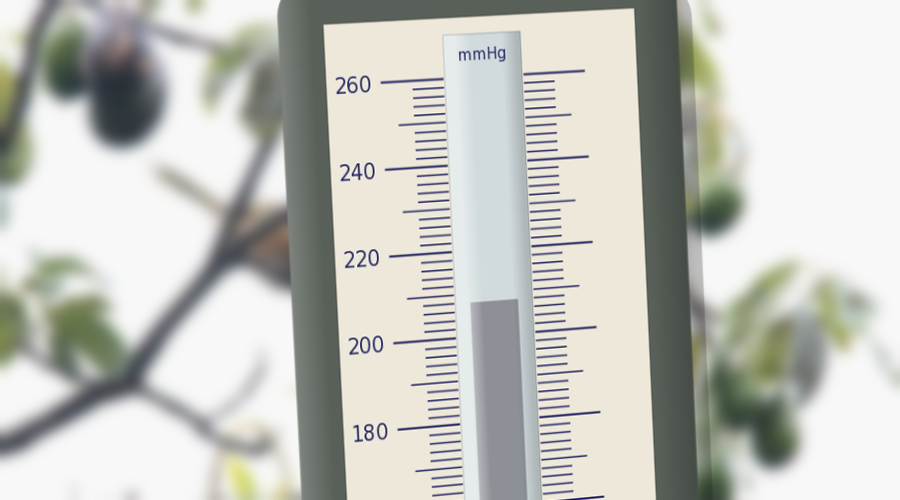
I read 208 (mmHg)
